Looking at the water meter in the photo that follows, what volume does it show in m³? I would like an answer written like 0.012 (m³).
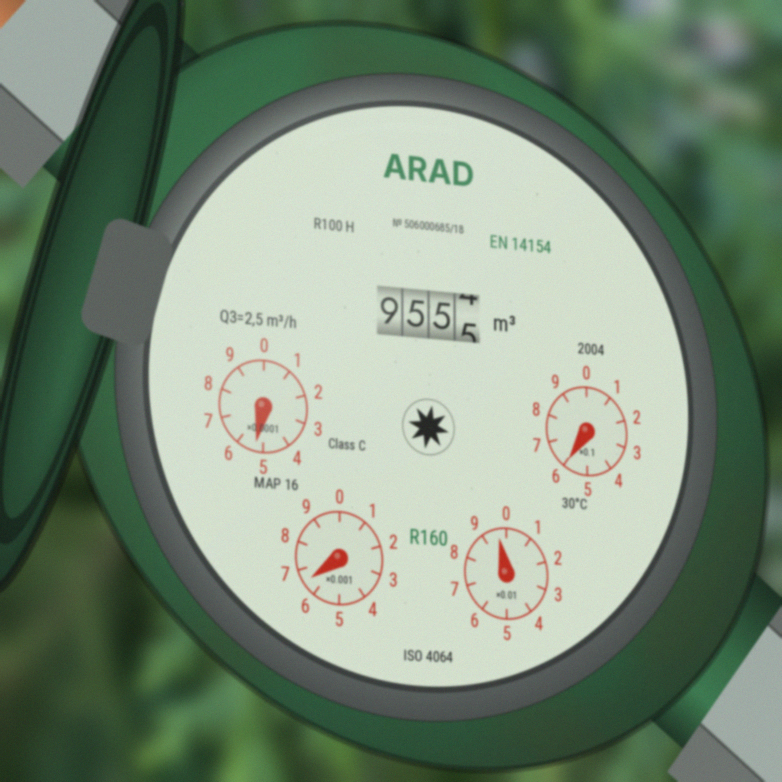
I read 9554.5965 (m³)
